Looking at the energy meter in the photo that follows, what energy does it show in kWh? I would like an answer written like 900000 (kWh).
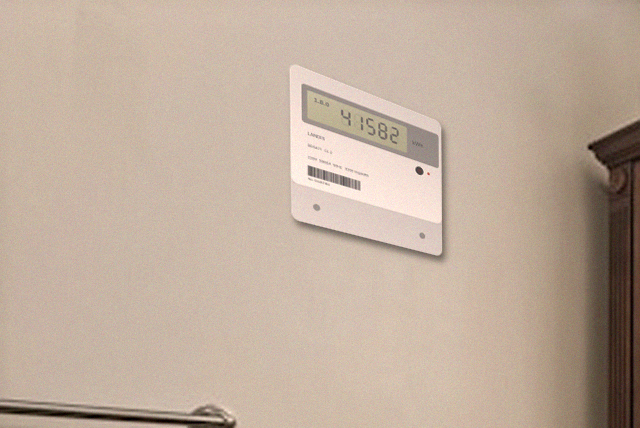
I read 41582 (kWh)
